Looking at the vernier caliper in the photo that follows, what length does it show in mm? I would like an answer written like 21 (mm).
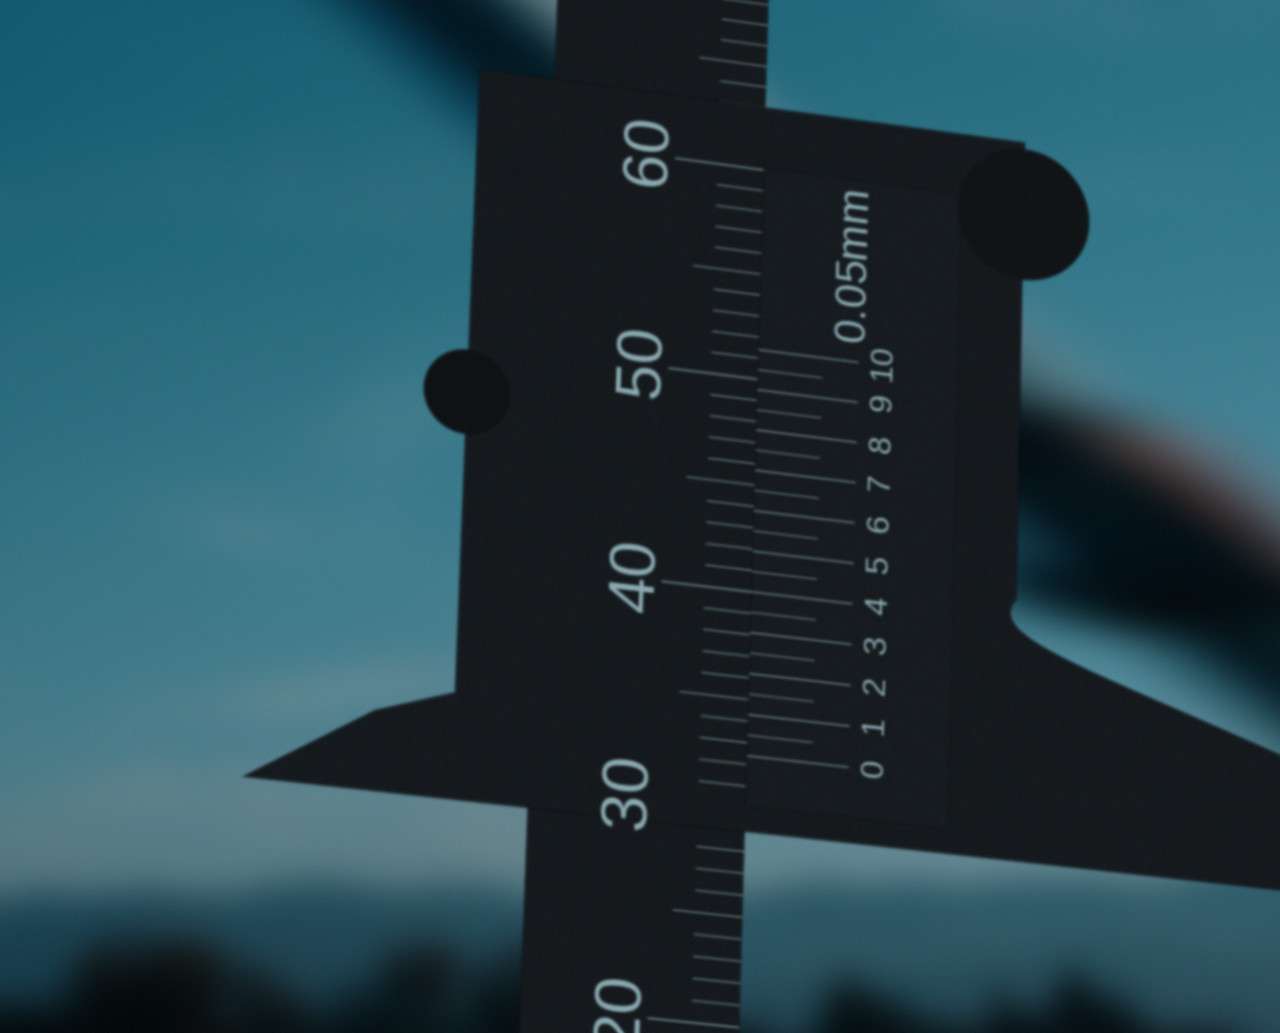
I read 32.4 (mm)
